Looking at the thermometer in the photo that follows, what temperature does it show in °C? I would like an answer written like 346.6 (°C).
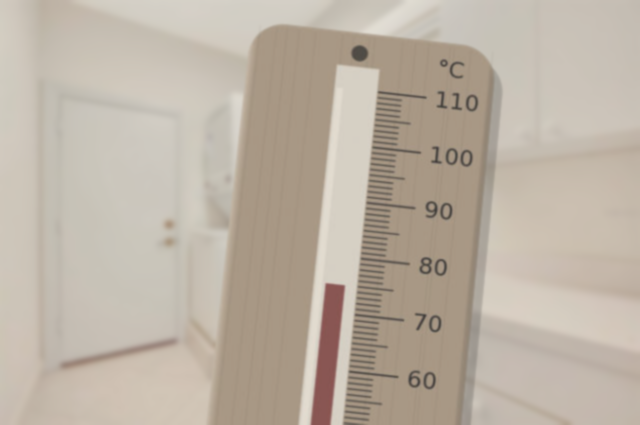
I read 75 (°C)
